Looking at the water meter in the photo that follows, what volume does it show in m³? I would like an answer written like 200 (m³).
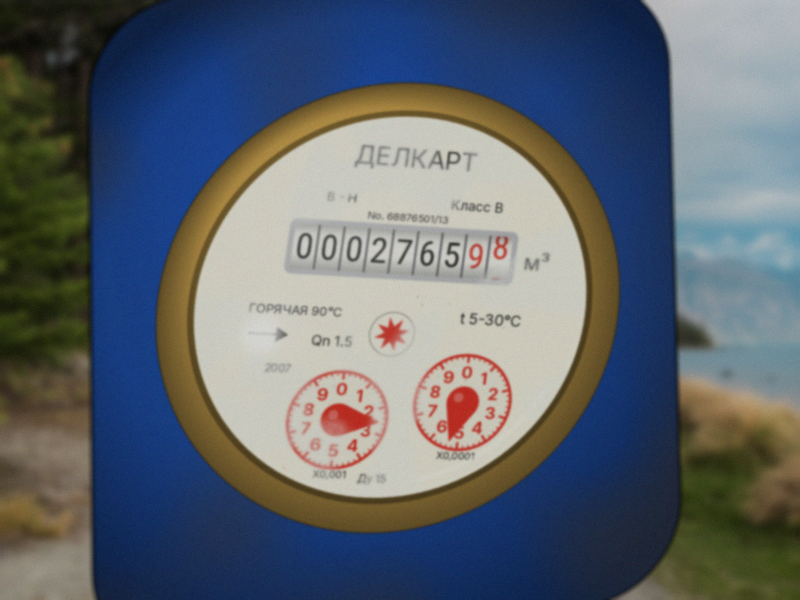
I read 2765.9825 (m³)
